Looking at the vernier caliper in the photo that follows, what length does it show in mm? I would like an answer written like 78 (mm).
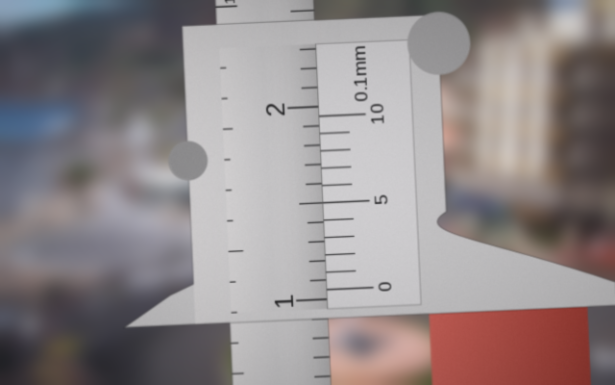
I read 10.5 (mm)
